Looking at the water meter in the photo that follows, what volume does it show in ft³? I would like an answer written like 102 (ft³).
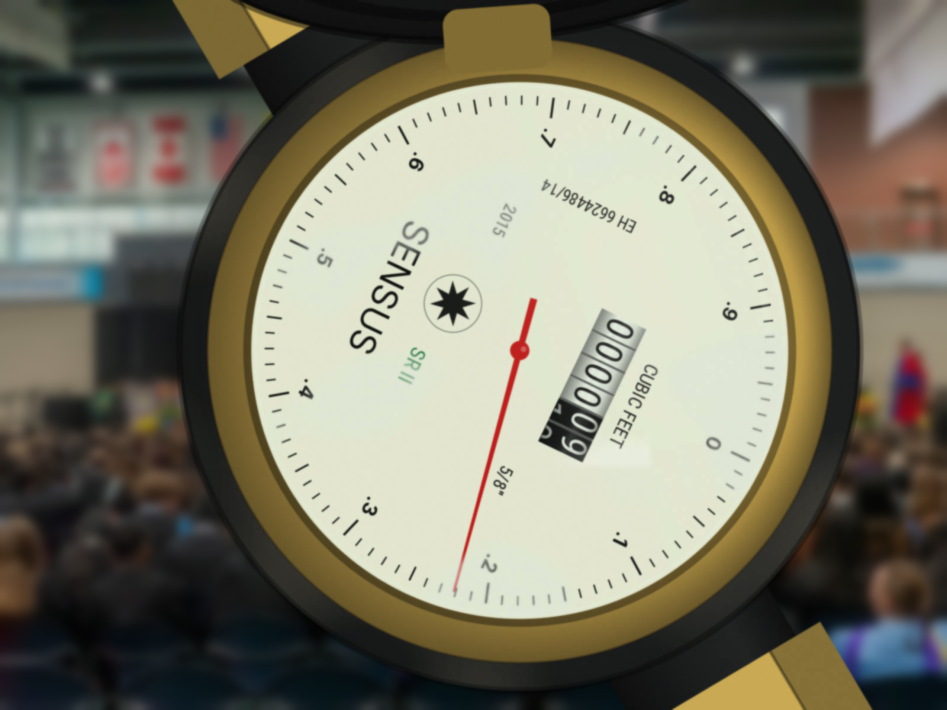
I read 9.22 (ft³)
